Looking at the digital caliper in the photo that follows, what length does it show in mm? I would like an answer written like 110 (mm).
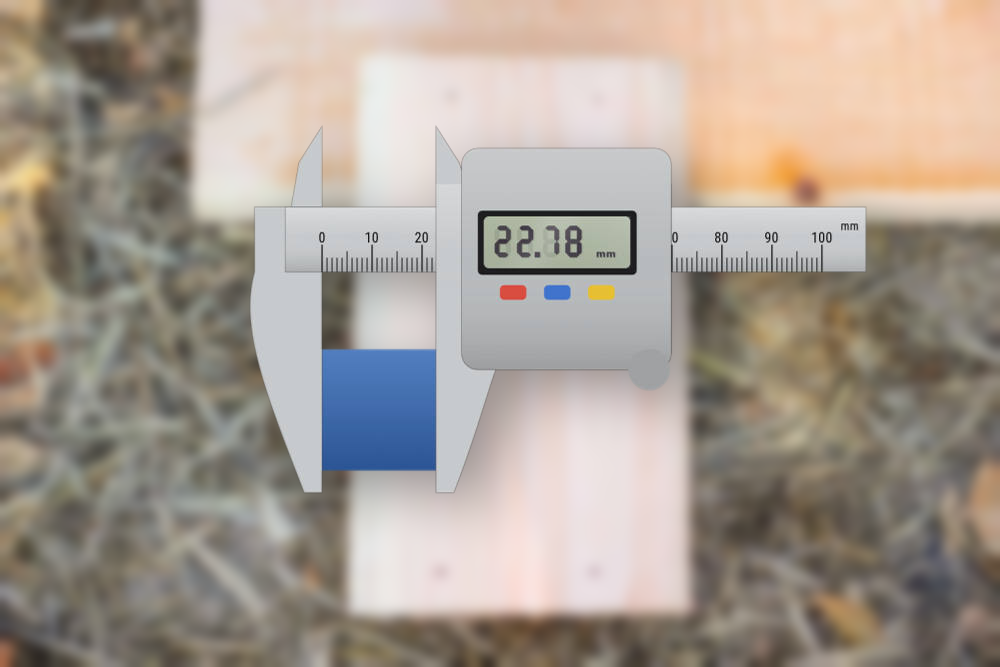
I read 22.78 (mm)
